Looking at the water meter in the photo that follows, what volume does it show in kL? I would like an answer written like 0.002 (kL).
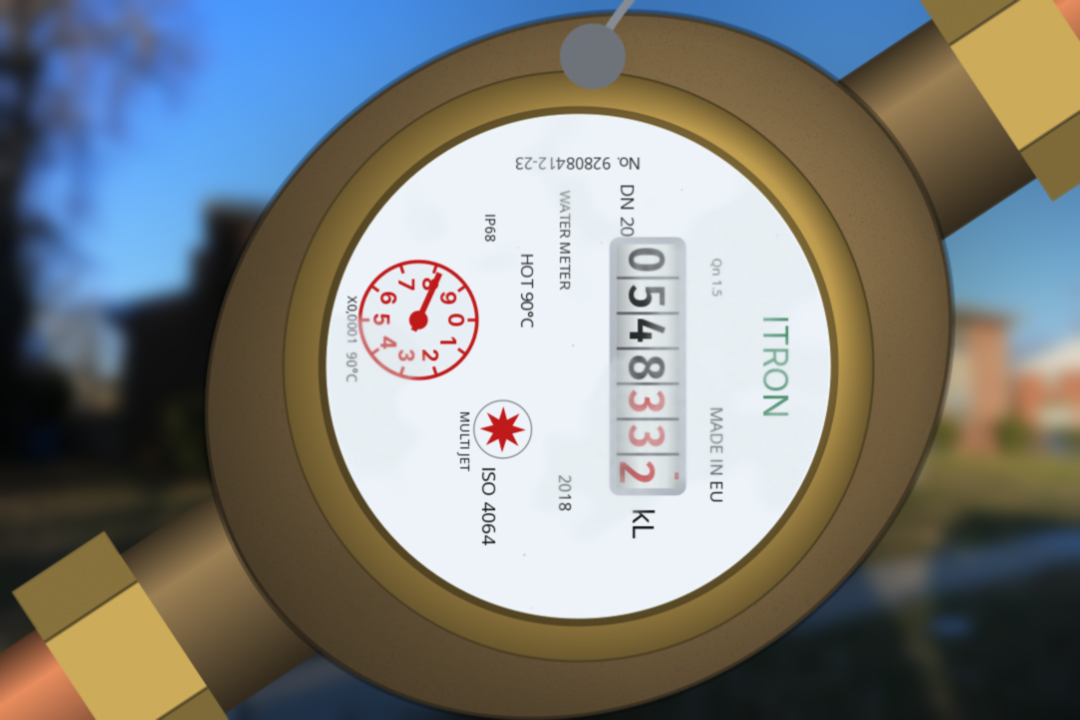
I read 548.3318 (kL)
